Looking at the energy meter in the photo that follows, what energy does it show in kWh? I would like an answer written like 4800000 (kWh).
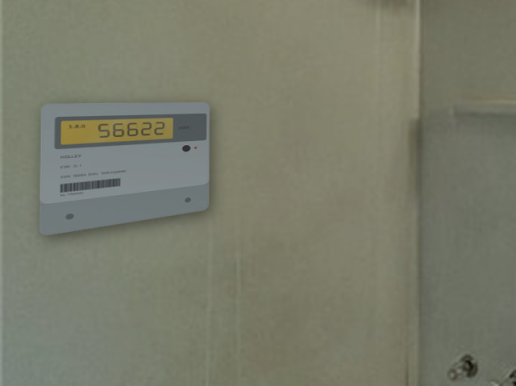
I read 56622 (kWh)
